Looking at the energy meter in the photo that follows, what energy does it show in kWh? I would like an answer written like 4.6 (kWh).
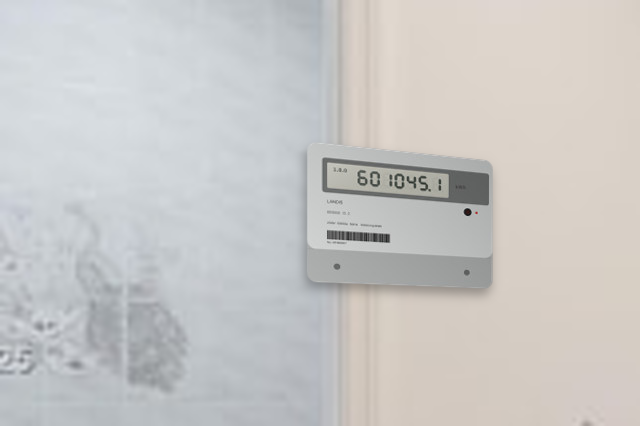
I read 601045.1 (kWh)
